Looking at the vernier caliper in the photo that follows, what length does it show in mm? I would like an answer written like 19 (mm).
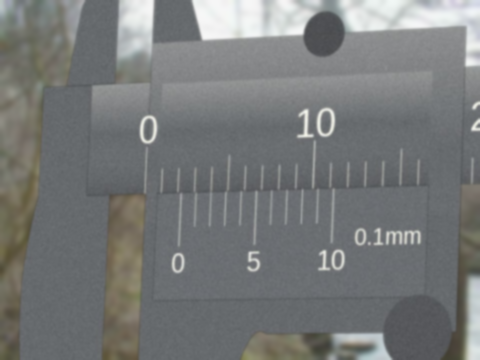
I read 2.2 (mm)
